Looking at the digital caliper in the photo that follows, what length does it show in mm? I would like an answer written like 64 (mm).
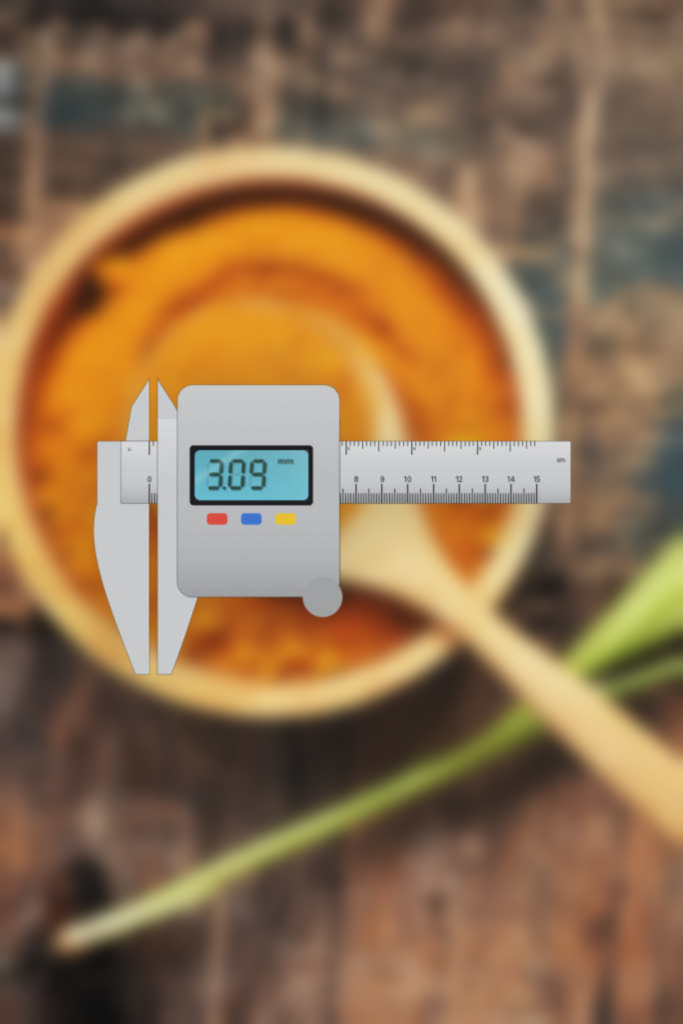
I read 3.09 (mm)
